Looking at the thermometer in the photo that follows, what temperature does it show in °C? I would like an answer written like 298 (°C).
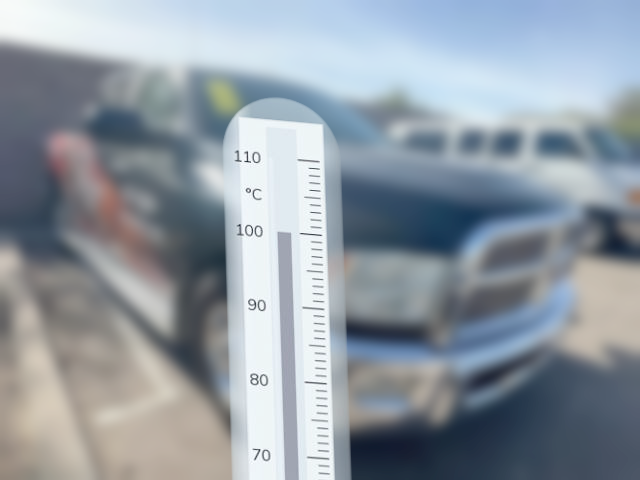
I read 100 (°C)
